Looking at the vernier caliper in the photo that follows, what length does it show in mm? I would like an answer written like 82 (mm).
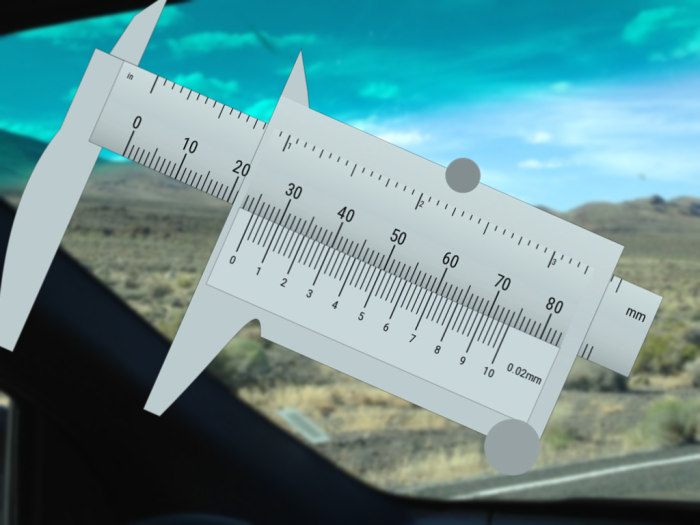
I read 25.0 (mm)
